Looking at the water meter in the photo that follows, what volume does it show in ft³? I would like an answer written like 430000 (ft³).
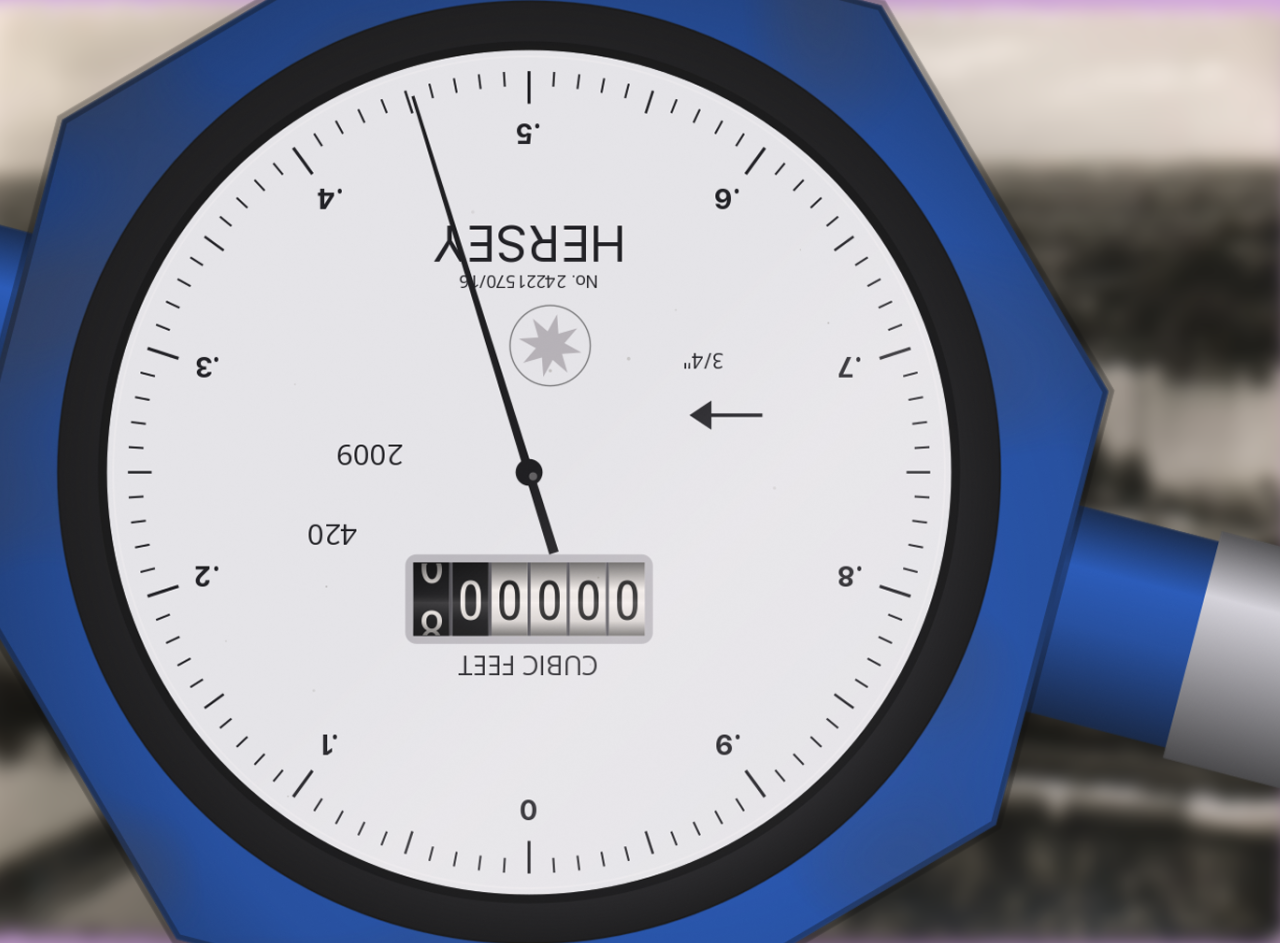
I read 8.45 (ft³)
